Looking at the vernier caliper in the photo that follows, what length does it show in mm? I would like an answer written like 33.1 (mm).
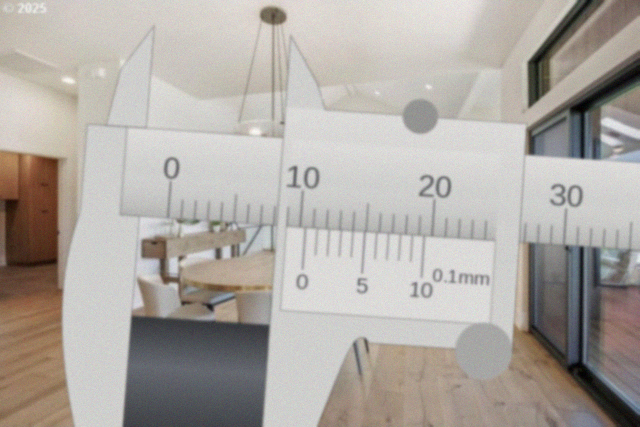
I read 10.4 (mm)
